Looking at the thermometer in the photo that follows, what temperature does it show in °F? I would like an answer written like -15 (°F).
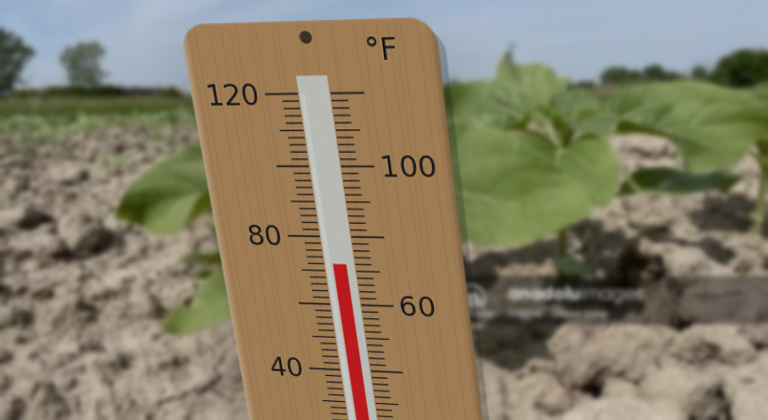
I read 72 (°F)
